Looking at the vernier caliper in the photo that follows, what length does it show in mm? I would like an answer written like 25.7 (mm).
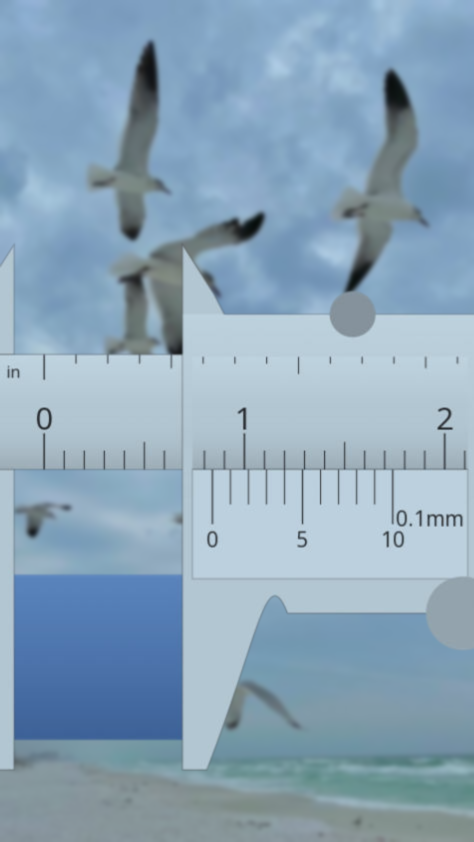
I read 8.4 (mm)
